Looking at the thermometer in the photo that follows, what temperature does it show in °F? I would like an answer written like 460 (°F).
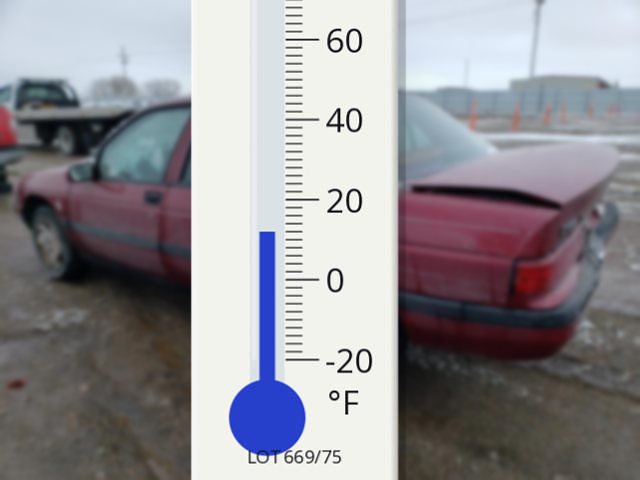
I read 12 (°F)
